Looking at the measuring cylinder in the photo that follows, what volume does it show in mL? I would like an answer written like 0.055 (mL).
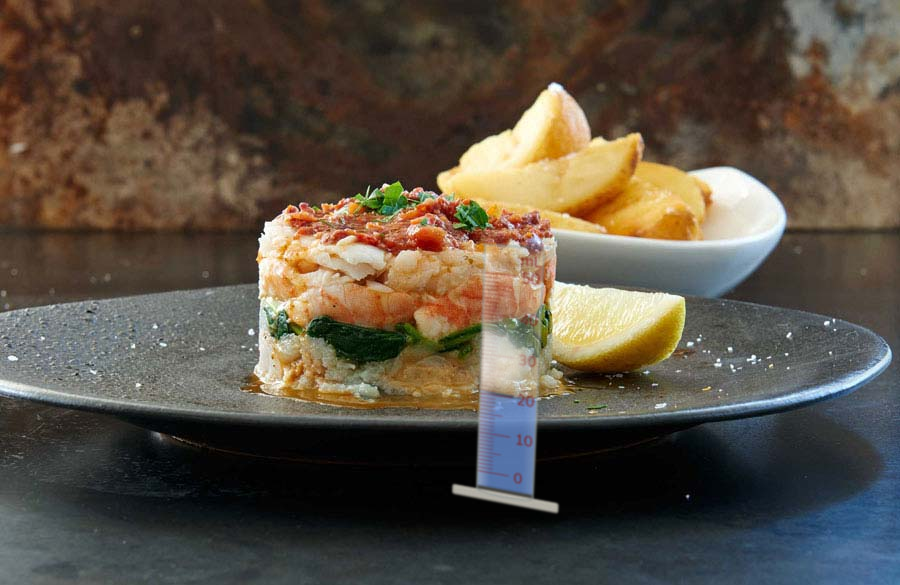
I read 20 (mL)
